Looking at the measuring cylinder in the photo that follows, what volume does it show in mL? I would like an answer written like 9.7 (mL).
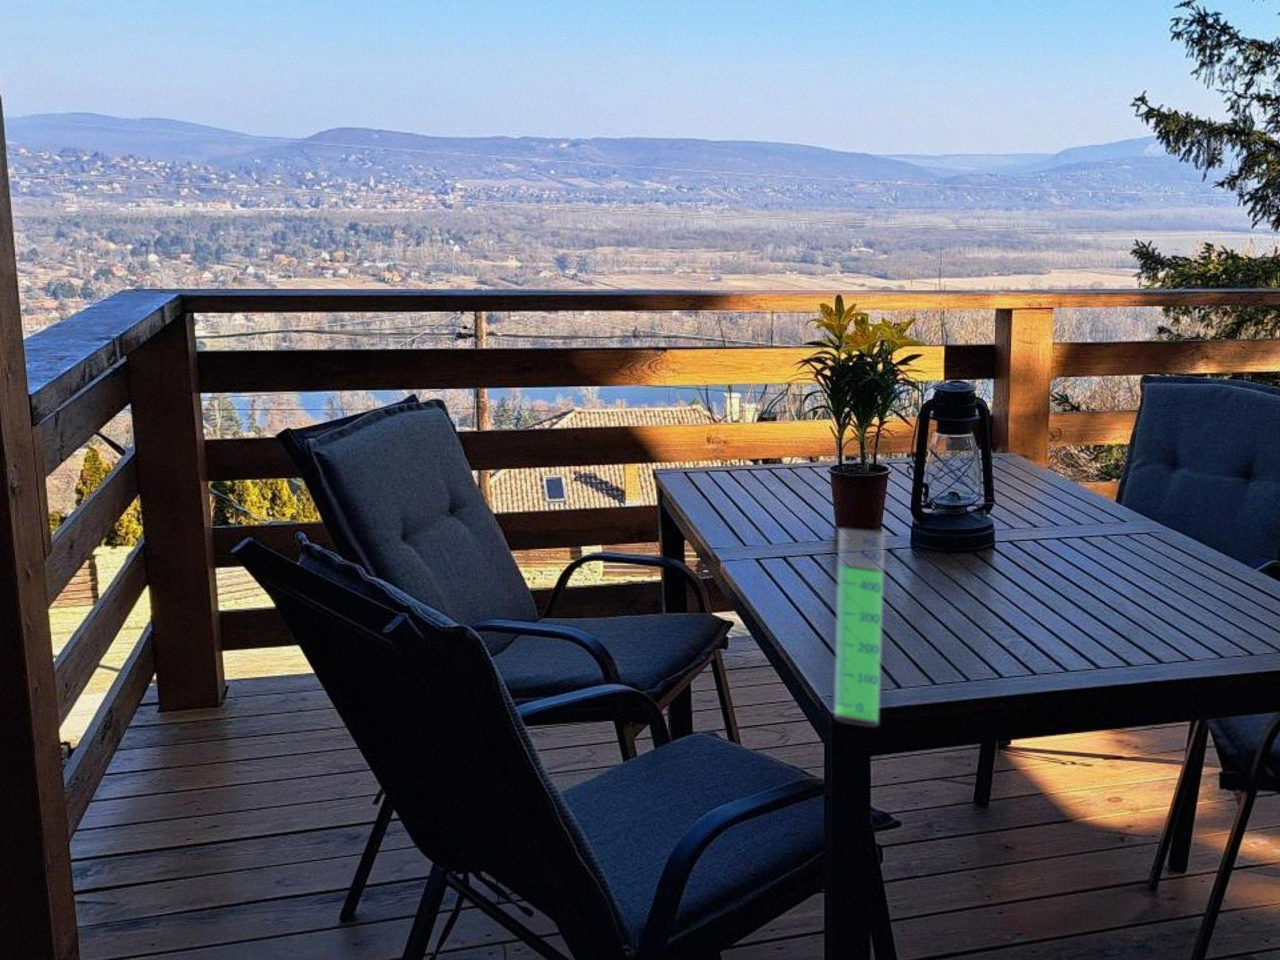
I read 450 (mL)
